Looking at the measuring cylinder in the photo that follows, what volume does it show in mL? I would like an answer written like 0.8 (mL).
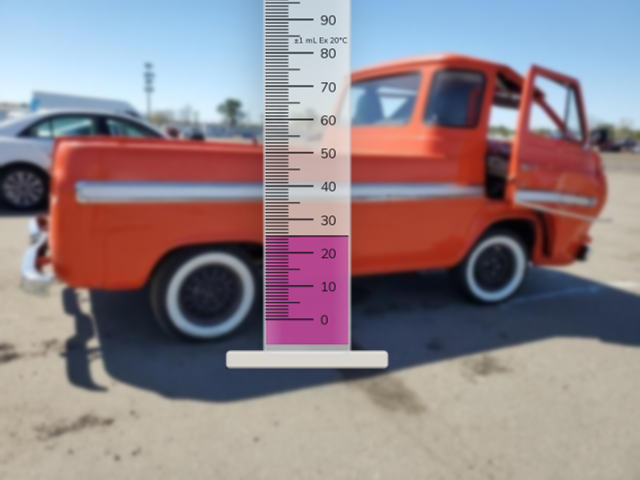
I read 25 (mL)
